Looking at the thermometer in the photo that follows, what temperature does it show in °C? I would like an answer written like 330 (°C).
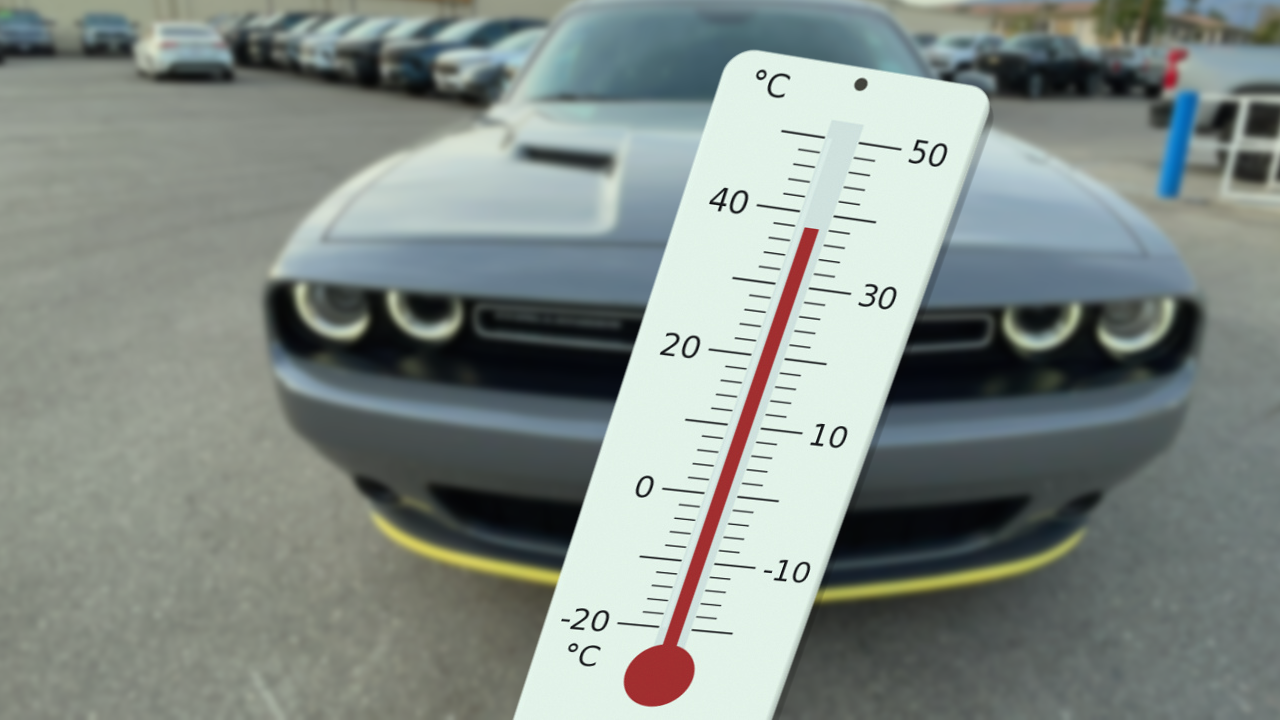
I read 38 (°C)
